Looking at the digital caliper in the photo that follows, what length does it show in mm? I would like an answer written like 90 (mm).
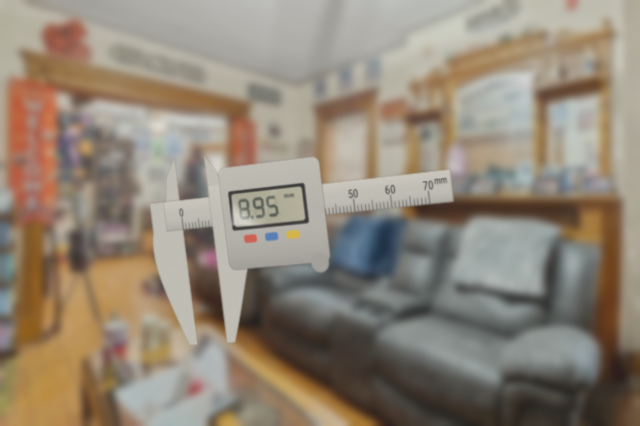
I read 8.95 (mm)
